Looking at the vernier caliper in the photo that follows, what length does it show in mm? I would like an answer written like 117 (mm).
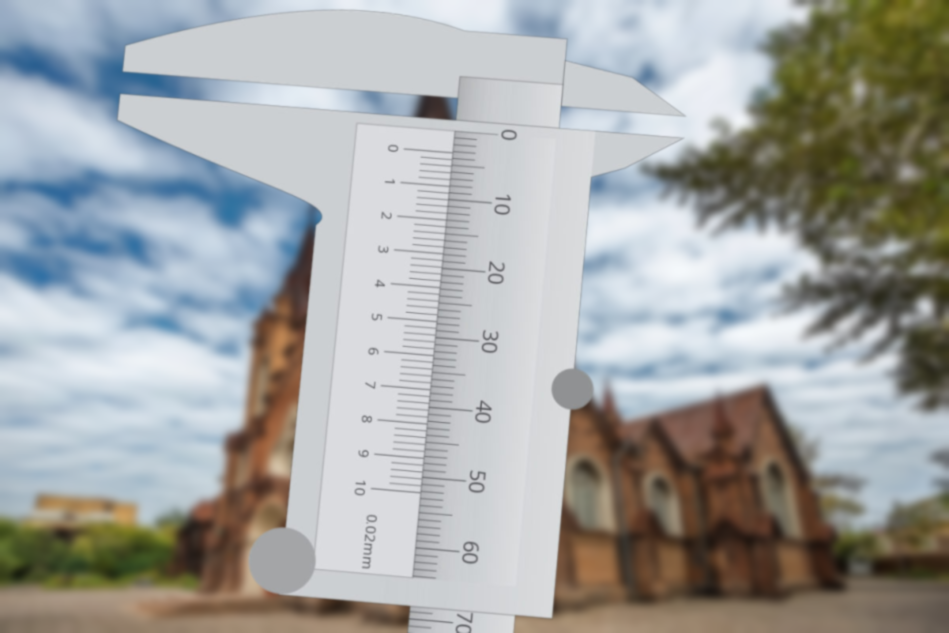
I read 3.2 (mm)
